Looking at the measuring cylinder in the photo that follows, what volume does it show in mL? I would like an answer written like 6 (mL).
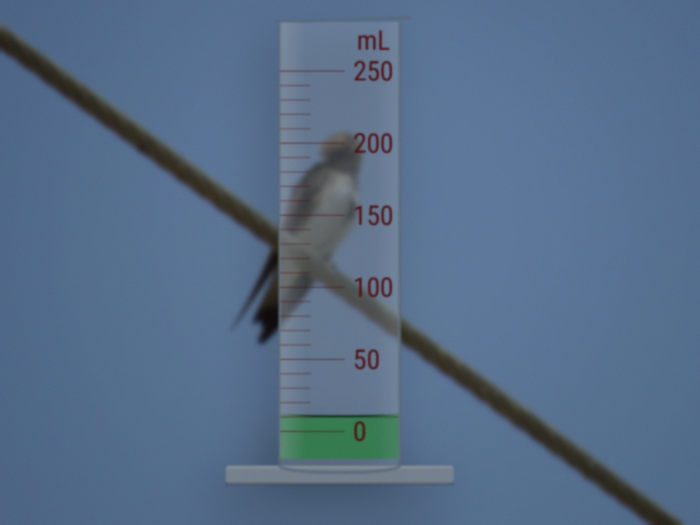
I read 10 (mL)
